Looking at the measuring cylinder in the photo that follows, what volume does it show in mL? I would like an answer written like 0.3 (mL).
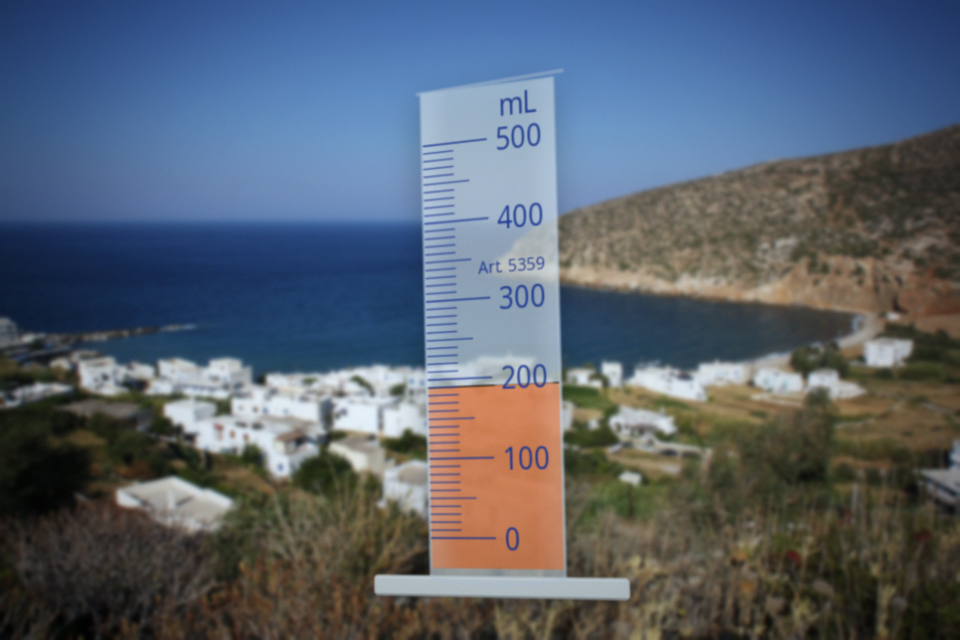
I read 190 (mL)
